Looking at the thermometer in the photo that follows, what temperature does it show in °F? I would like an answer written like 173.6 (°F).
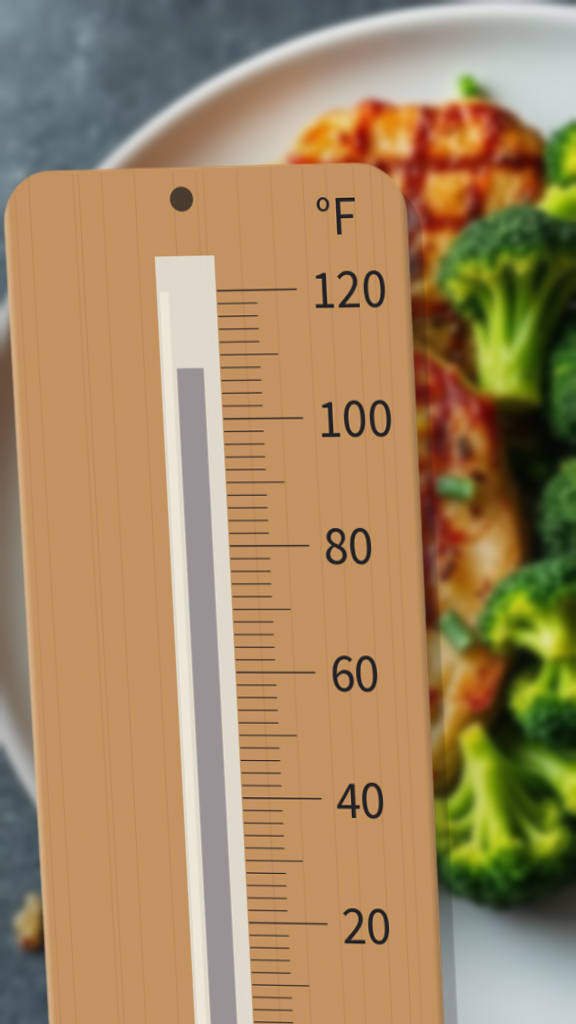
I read 108 (°F)
